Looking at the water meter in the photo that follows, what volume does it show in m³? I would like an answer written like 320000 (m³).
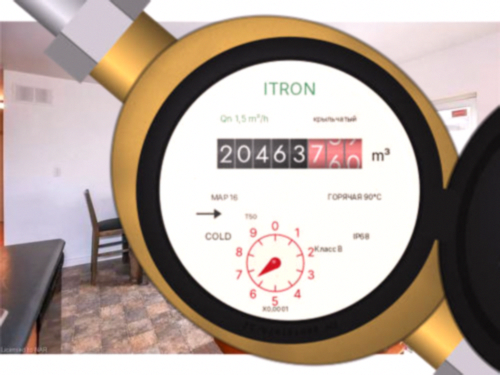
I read 20463.7596 (m³)
